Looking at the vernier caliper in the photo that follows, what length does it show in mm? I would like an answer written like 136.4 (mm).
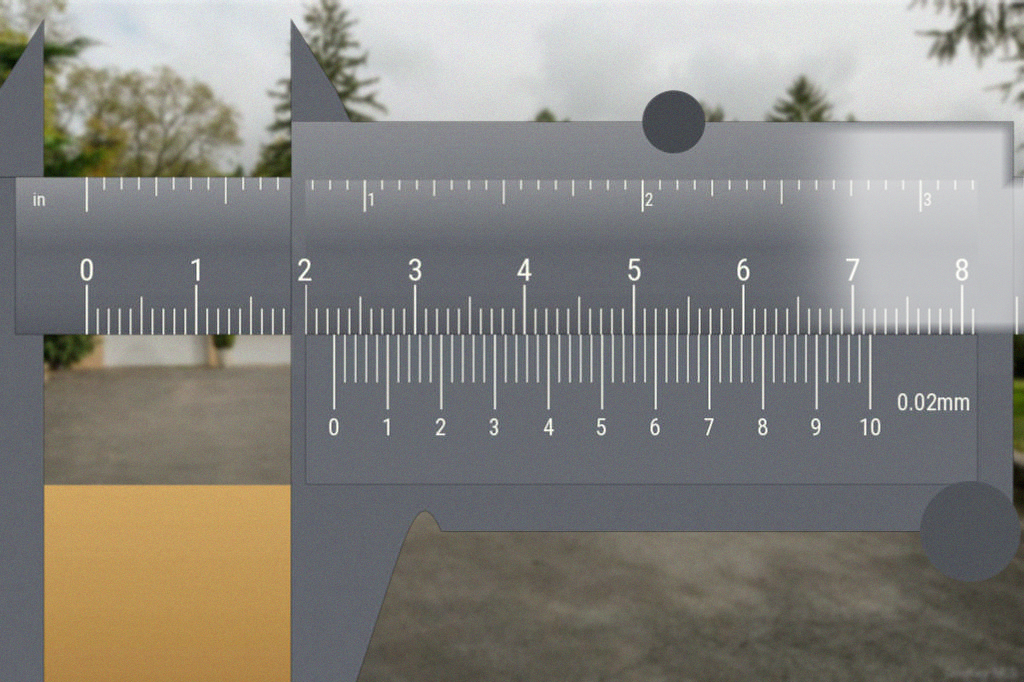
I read 22.6 (mm)
